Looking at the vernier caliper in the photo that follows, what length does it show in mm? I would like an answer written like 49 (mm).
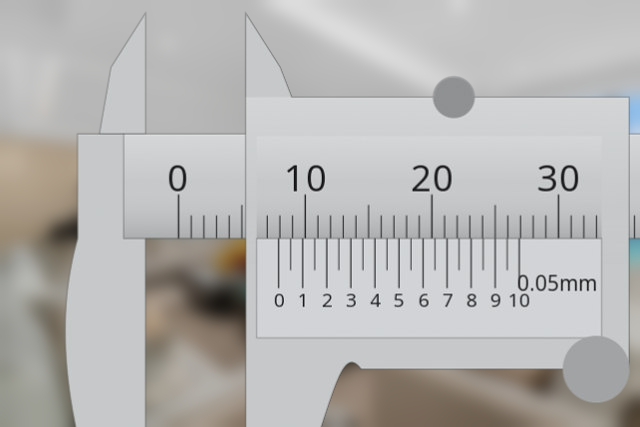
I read 7.9 (mm)
